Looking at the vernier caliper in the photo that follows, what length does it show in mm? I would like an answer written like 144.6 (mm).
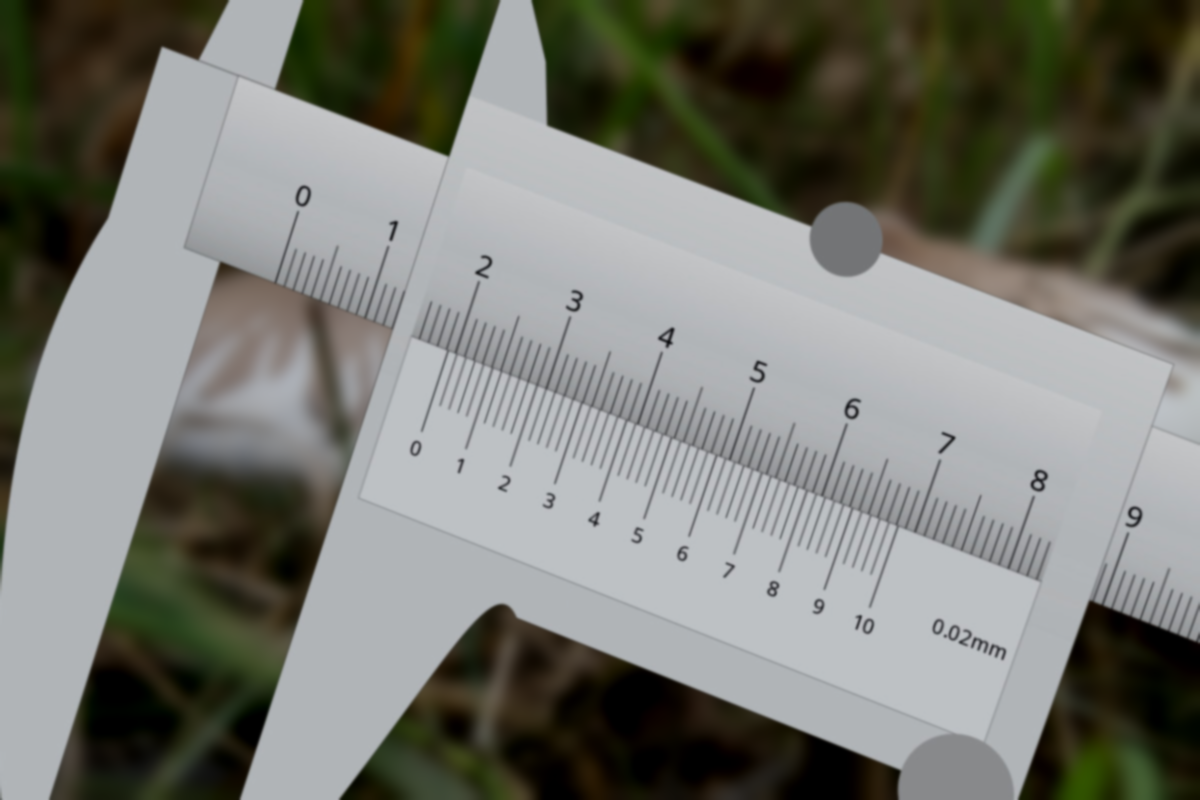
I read 19.2 (mm)
